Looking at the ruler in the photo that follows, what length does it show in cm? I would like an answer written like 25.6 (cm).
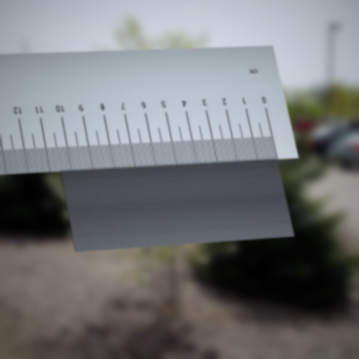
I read 10.5 (cm)
